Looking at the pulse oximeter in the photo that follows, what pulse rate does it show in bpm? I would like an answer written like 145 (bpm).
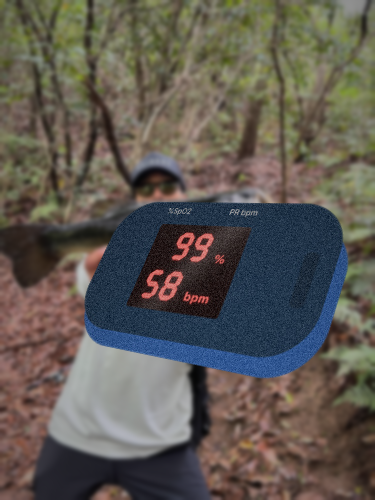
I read 58 (bpm)
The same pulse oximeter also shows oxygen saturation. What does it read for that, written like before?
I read 99 (%)
